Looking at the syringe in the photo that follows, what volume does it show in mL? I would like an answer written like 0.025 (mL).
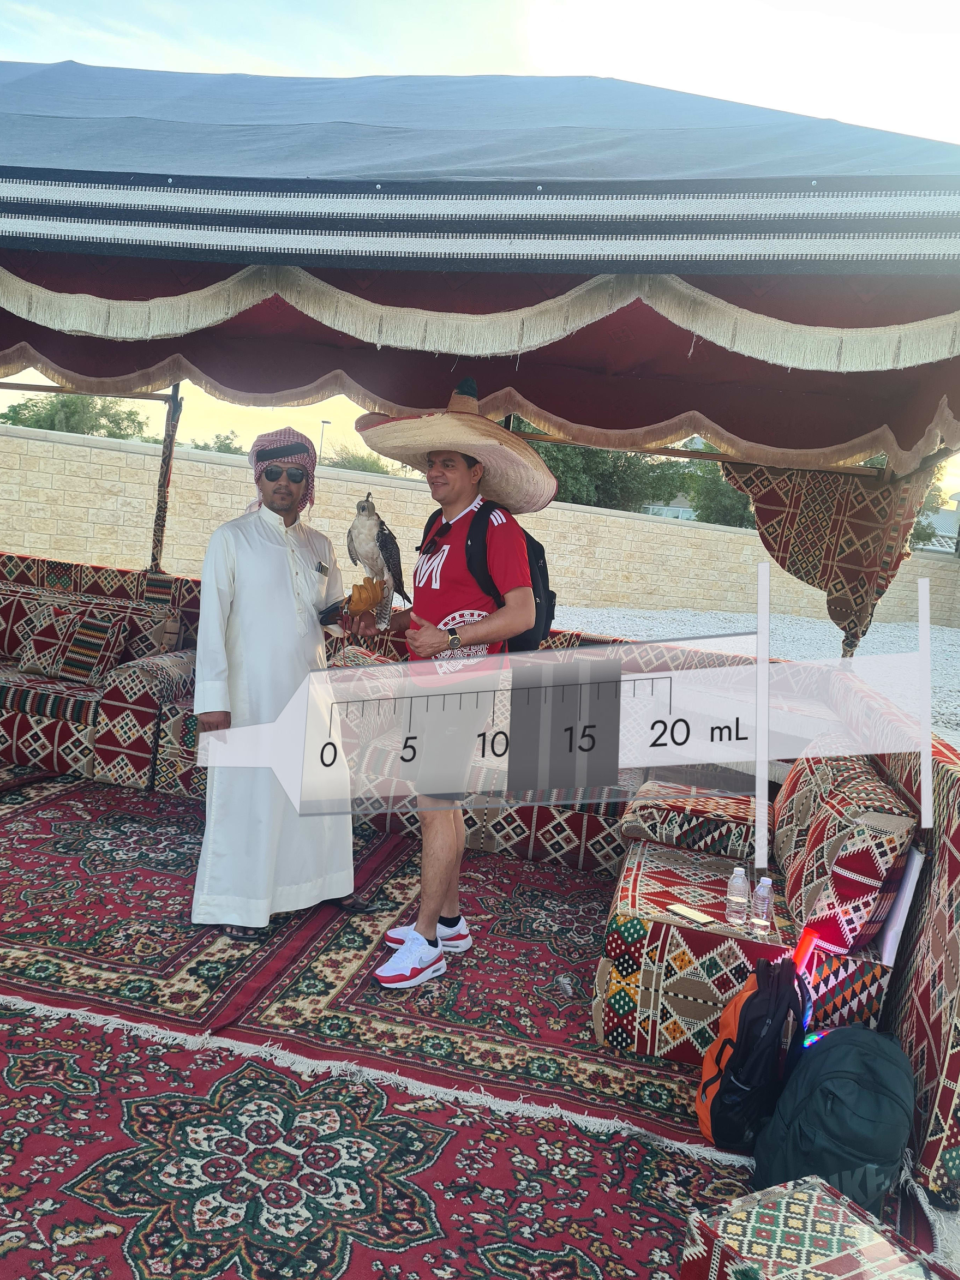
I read 11 (mL)
